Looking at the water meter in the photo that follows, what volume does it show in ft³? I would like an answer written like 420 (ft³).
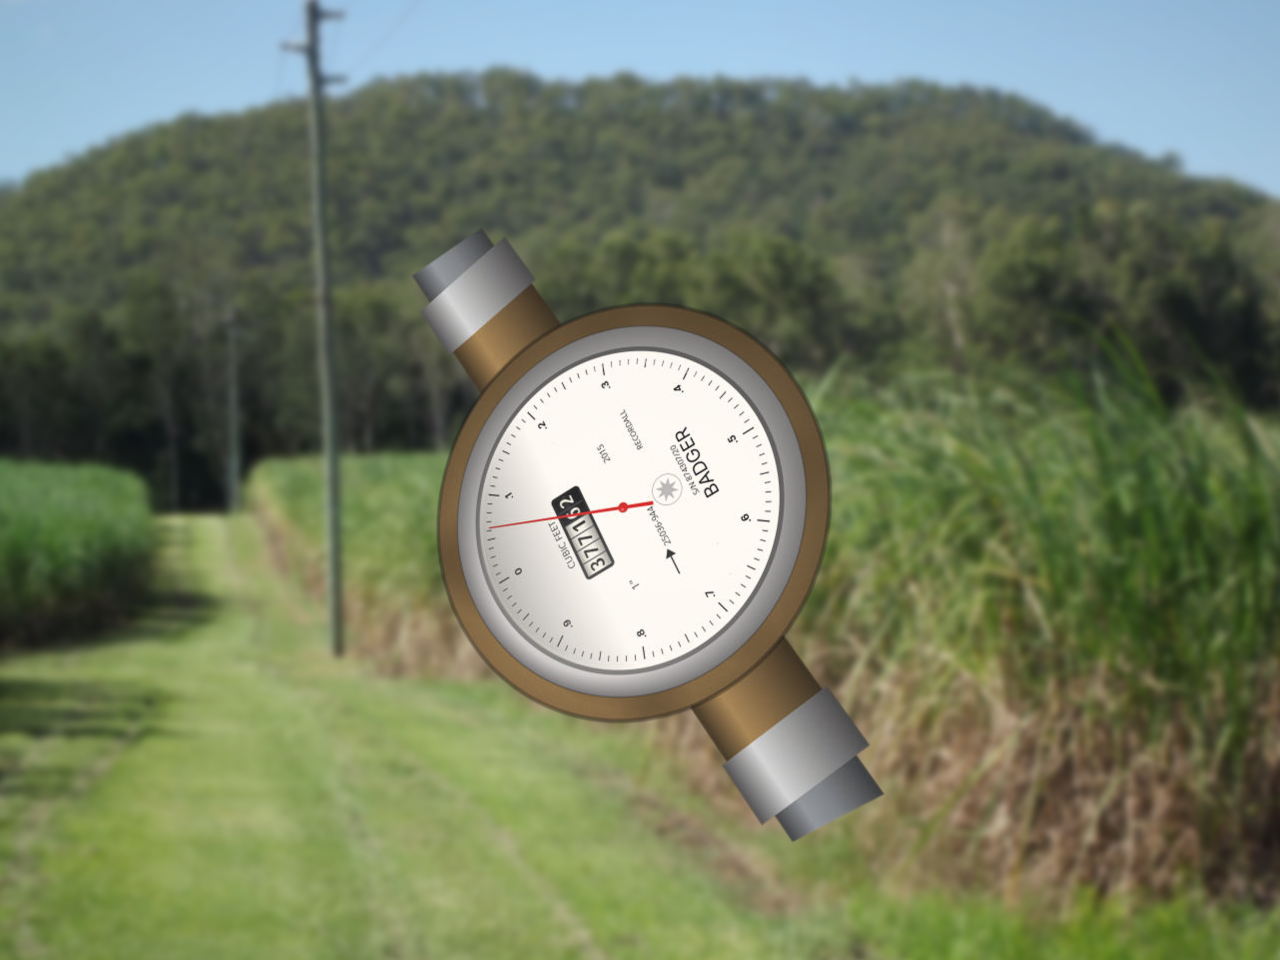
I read 377162.06 (ft³)
